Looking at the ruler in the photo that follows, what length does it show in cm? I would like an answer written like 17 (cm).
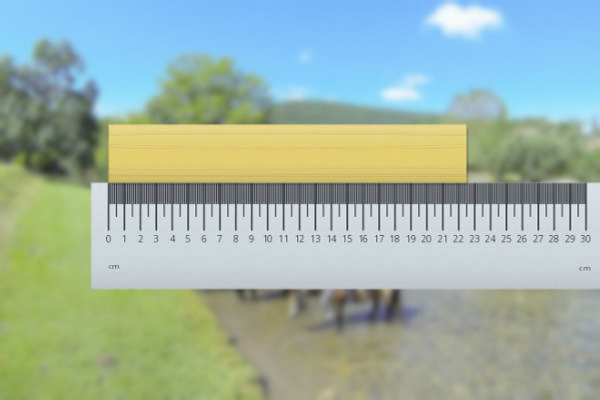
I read 22.5 (cm)
